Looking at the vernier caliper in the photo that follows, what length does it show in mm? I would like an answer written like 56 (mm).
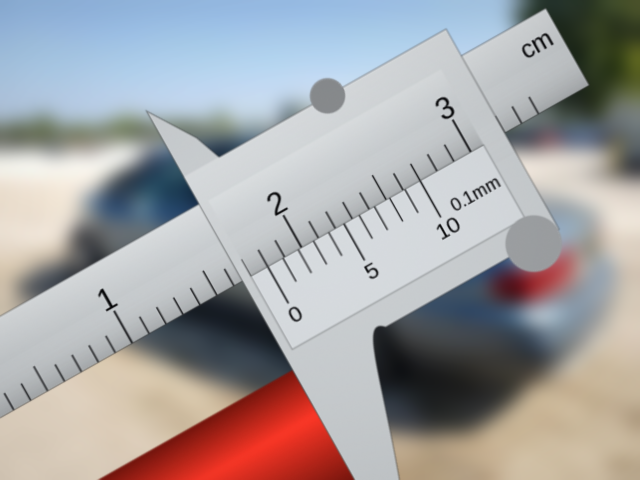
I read 18.0 (mm)
